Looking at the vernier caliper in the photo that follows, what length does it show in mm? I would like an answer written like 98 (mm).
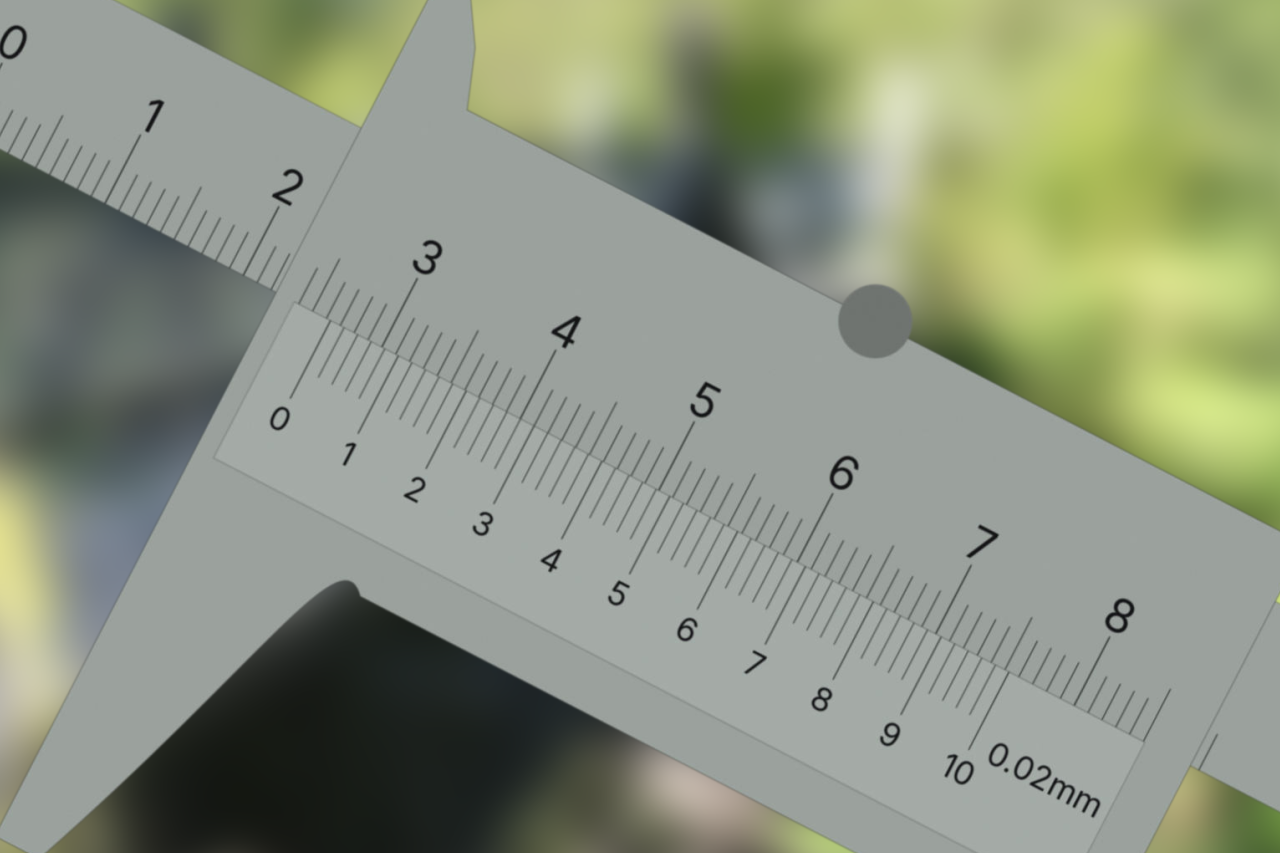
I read 26.3 (mm)
